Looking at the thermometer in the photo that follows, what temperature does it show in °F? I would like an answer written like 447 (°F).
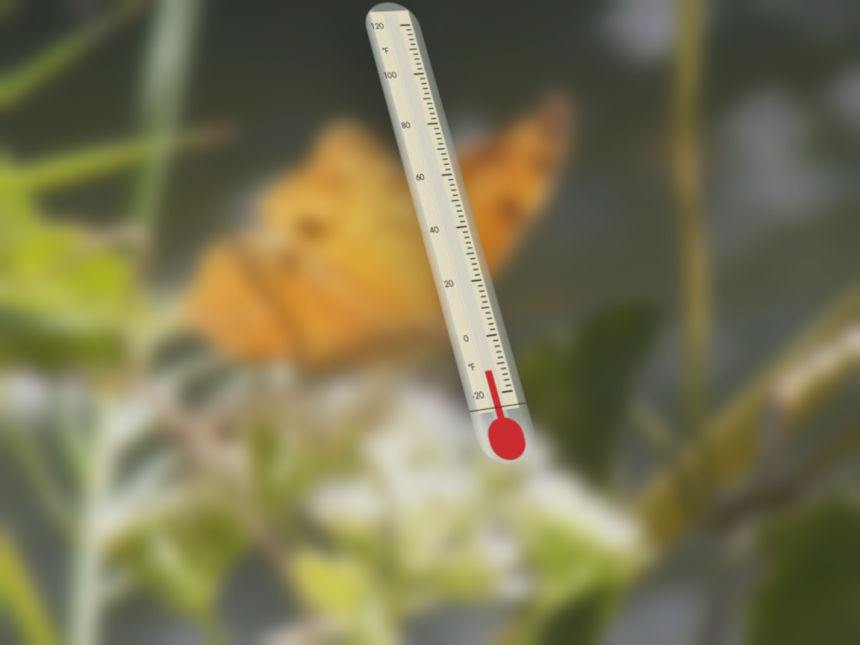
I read -12 (°F)
